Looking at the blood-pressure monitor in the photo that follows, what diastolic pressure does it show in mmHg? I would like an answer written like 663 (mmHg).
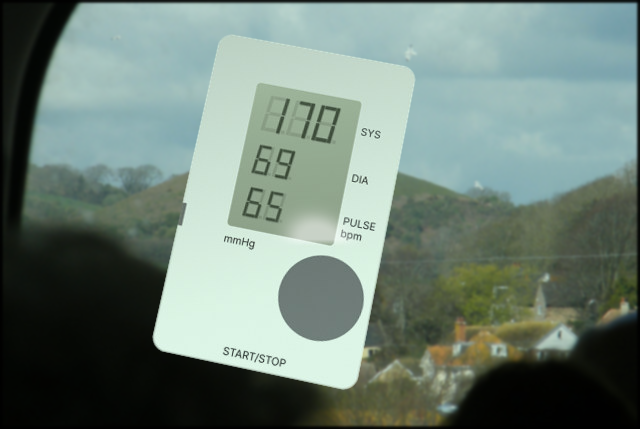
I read 69 (mmHg)
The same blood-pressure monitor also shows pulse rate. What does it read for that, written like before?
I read 65 (bpm)
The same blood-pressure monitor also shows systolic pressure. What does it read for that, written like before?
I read 170 (mmHg)
